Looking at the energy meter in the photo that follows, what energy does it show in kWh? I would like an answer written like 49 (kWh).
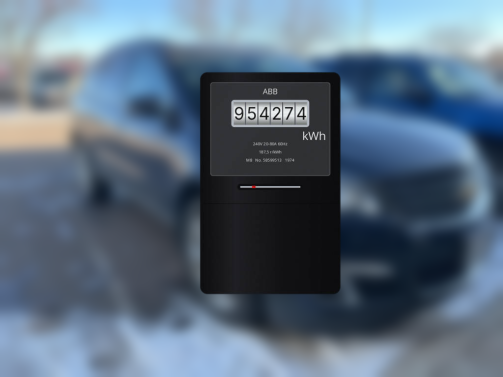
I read 954274 (kWh)
